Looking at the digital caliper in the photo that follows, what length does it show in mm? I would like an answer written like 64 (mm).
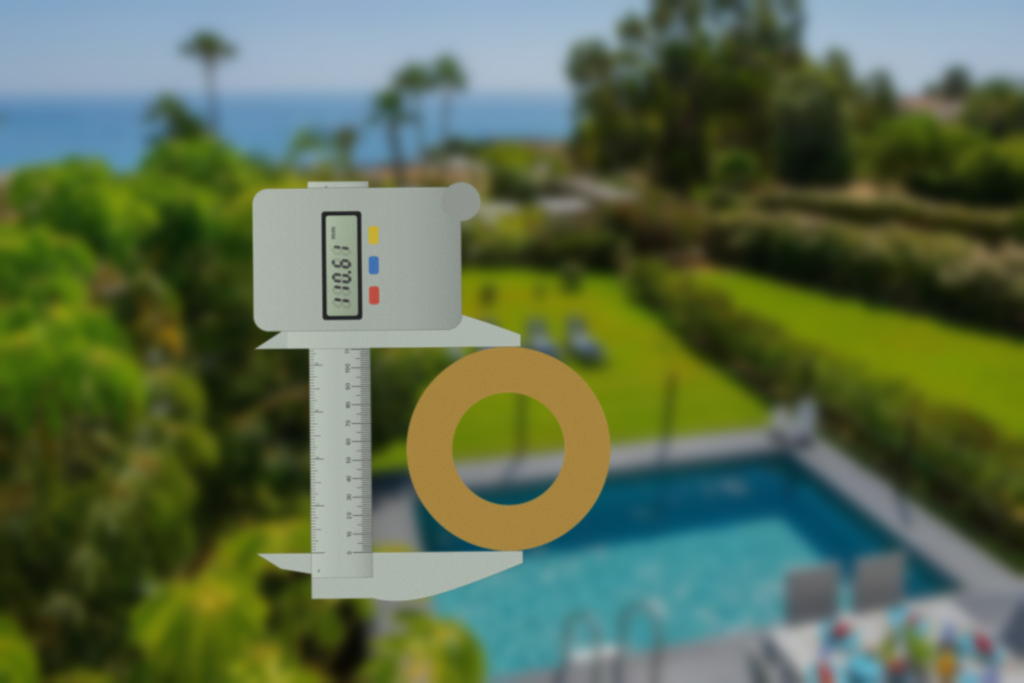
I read 110.61 (mm)
